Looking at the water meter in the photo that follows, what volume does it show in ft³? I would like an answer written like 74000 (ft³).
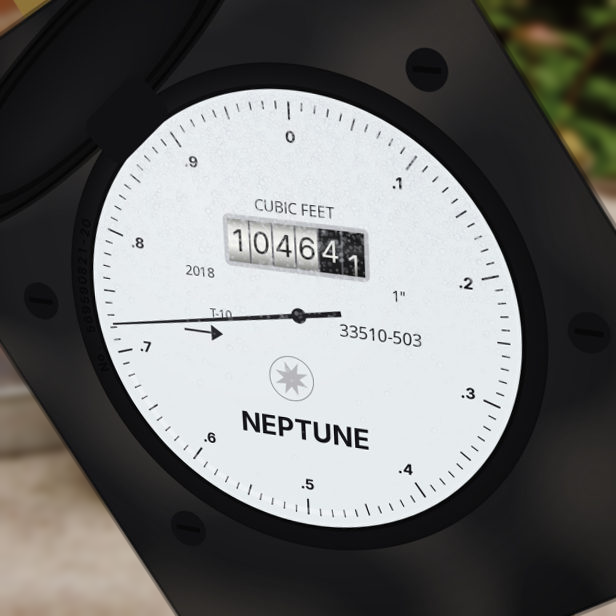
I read 104640.72 (ft³)
